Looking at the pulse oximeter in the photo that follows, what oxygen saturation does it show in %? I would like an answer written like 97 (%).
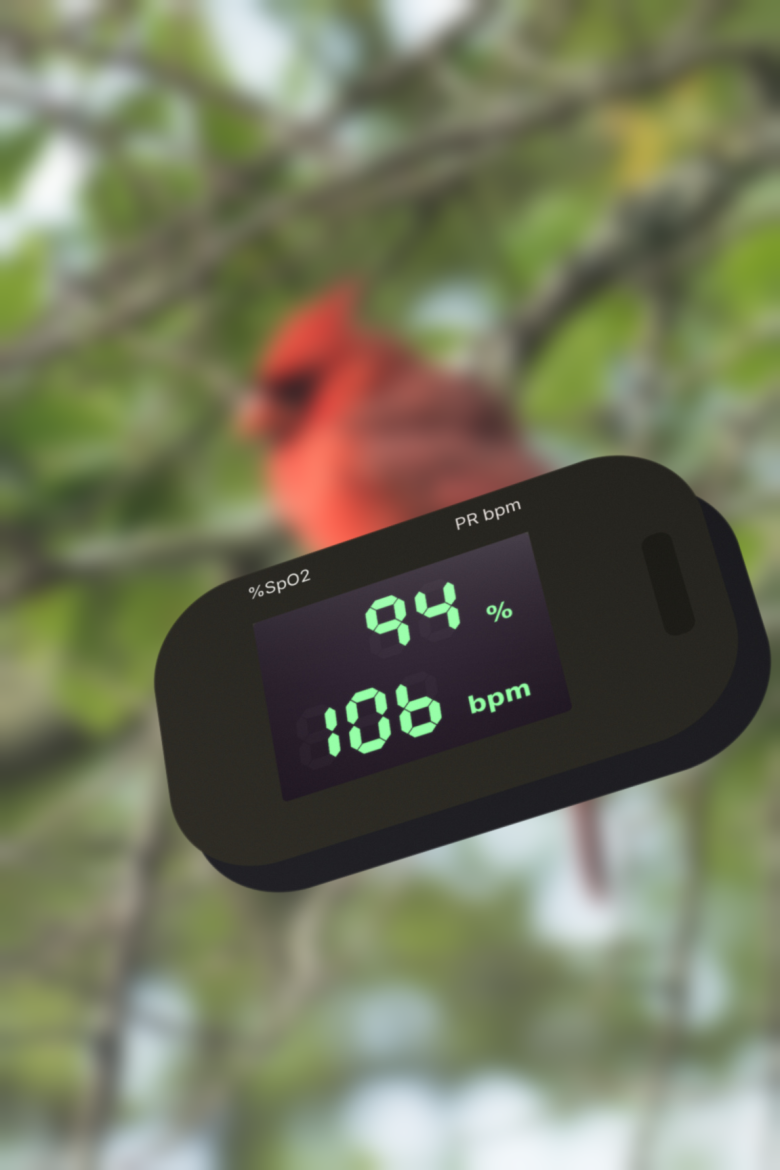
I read 94 (%)
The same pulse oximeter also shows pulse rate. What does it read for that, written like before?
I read 106 (bpm)
